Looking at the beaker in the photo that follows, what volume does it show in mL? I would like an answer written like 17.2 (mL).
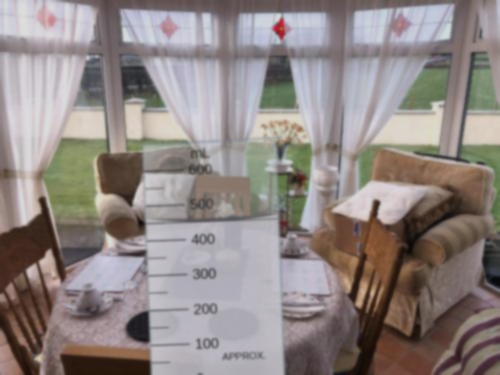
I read 450 (mL)
